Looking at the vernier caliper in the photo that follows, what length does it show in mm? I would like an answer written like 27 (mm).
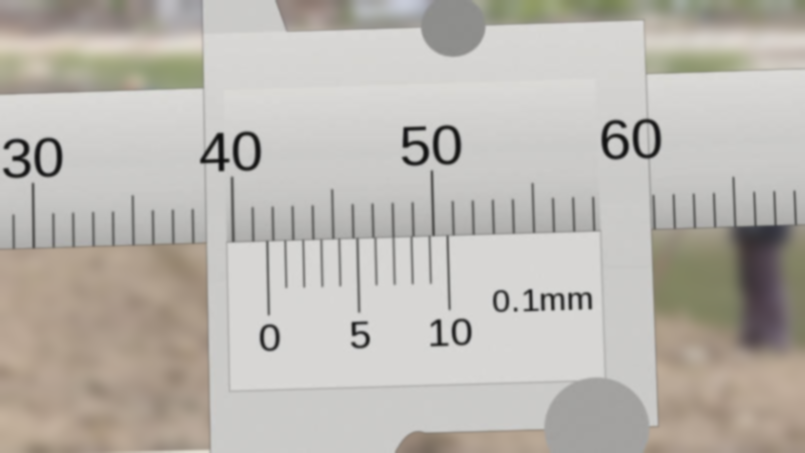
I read 41.7 (mm)
